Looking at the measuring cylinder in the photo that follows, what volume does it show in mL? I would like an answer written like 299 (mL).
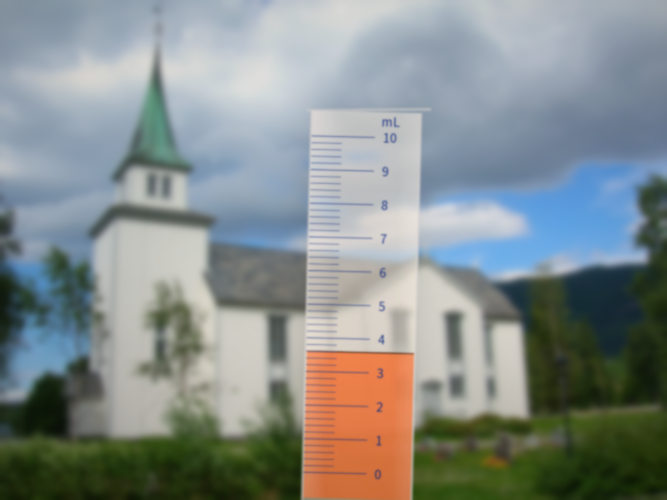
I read 3.6 (mL)
